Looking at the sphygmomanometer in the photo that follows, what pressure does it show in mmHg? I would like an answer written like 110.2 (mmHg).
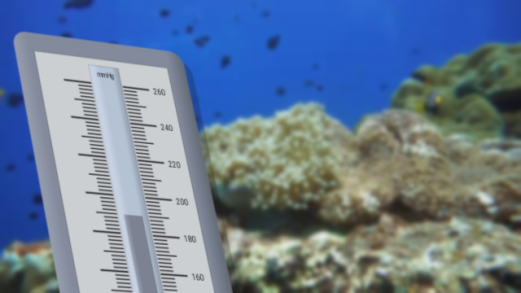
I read 190 (mmHg)
